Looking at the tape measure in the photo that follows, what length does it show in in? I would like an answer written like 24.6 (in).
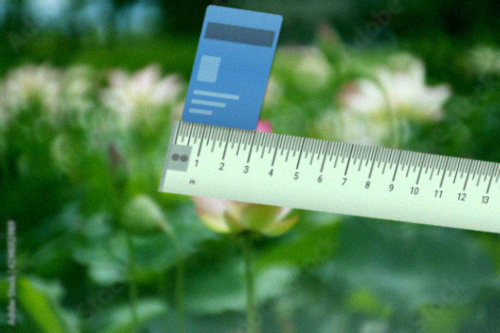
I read 3 (in)
